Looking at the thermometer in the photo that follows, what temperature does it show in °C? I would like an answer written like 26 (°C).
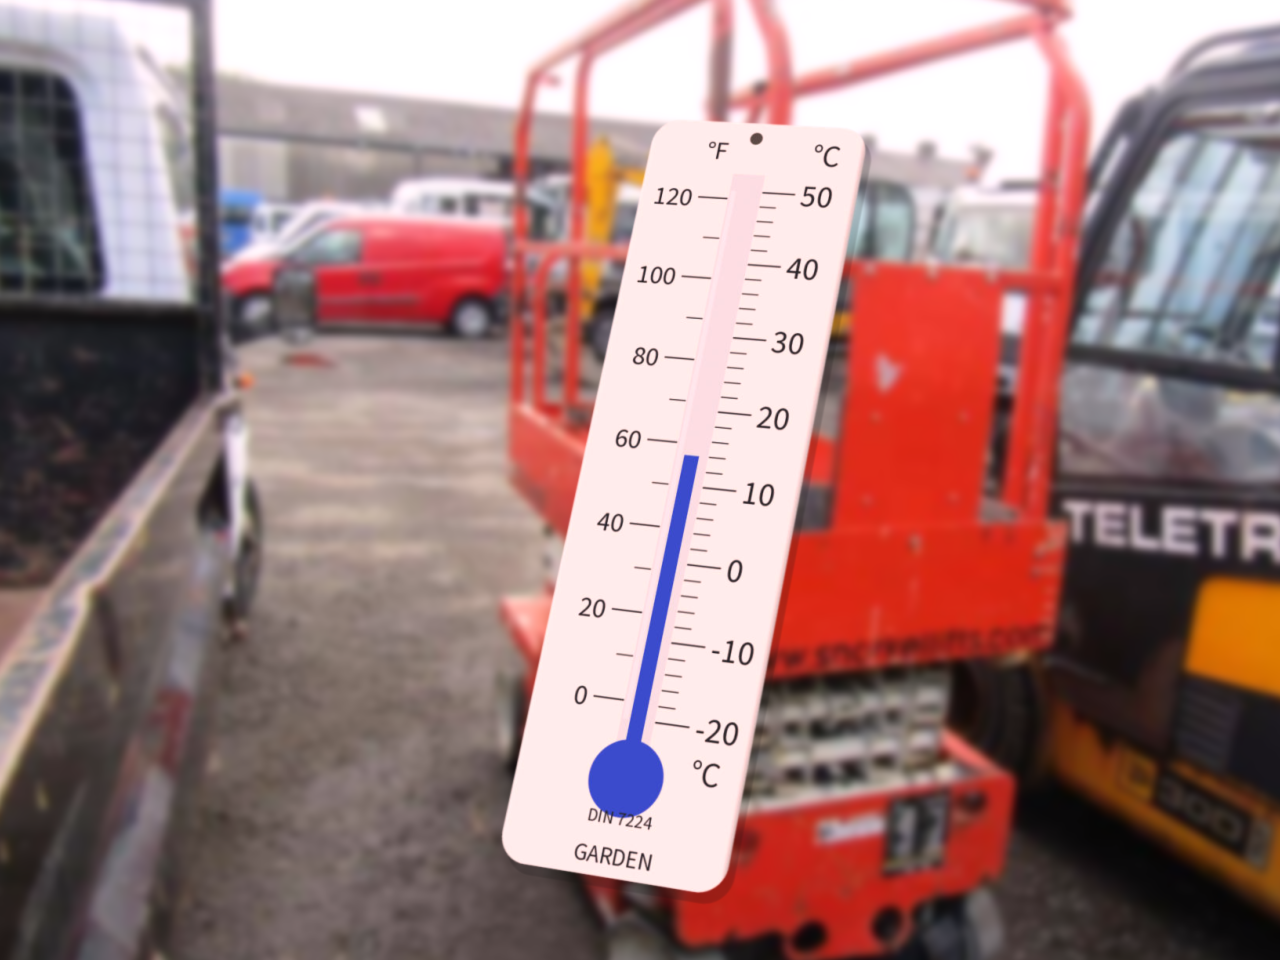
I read 14 (°C)
